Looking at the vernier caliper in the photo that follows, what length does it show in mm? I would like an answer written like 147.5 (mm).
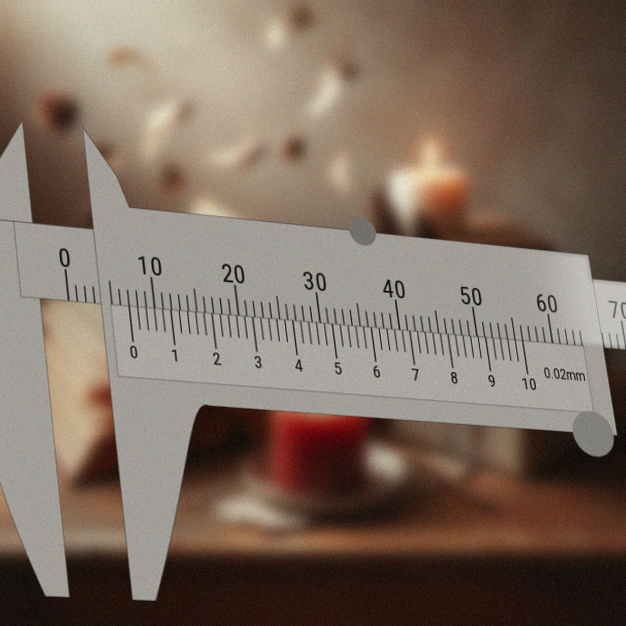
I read 7.0 (mm)
